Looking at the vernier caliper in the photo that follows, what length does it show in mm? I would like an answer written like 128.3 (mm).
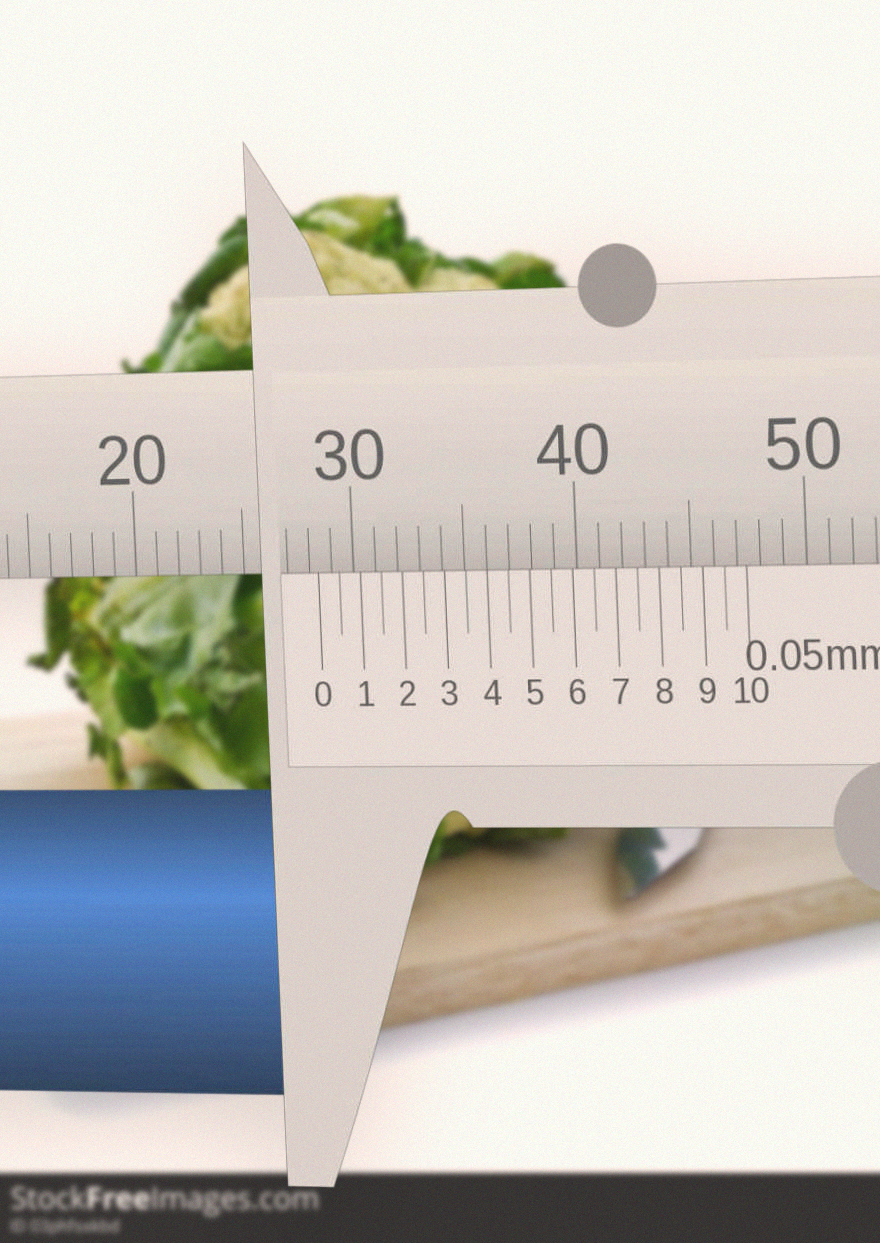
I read 28.4 (mm)
